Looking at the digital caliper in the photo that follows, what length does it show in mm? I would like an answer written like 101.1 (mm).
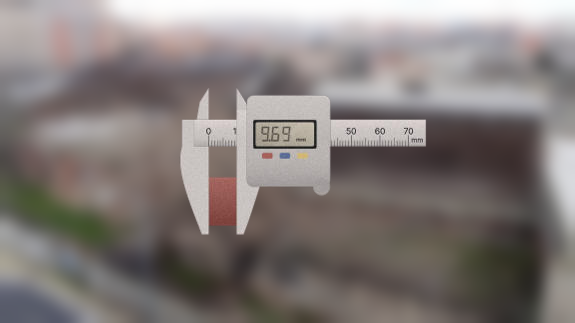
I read 9.69 (mm)
